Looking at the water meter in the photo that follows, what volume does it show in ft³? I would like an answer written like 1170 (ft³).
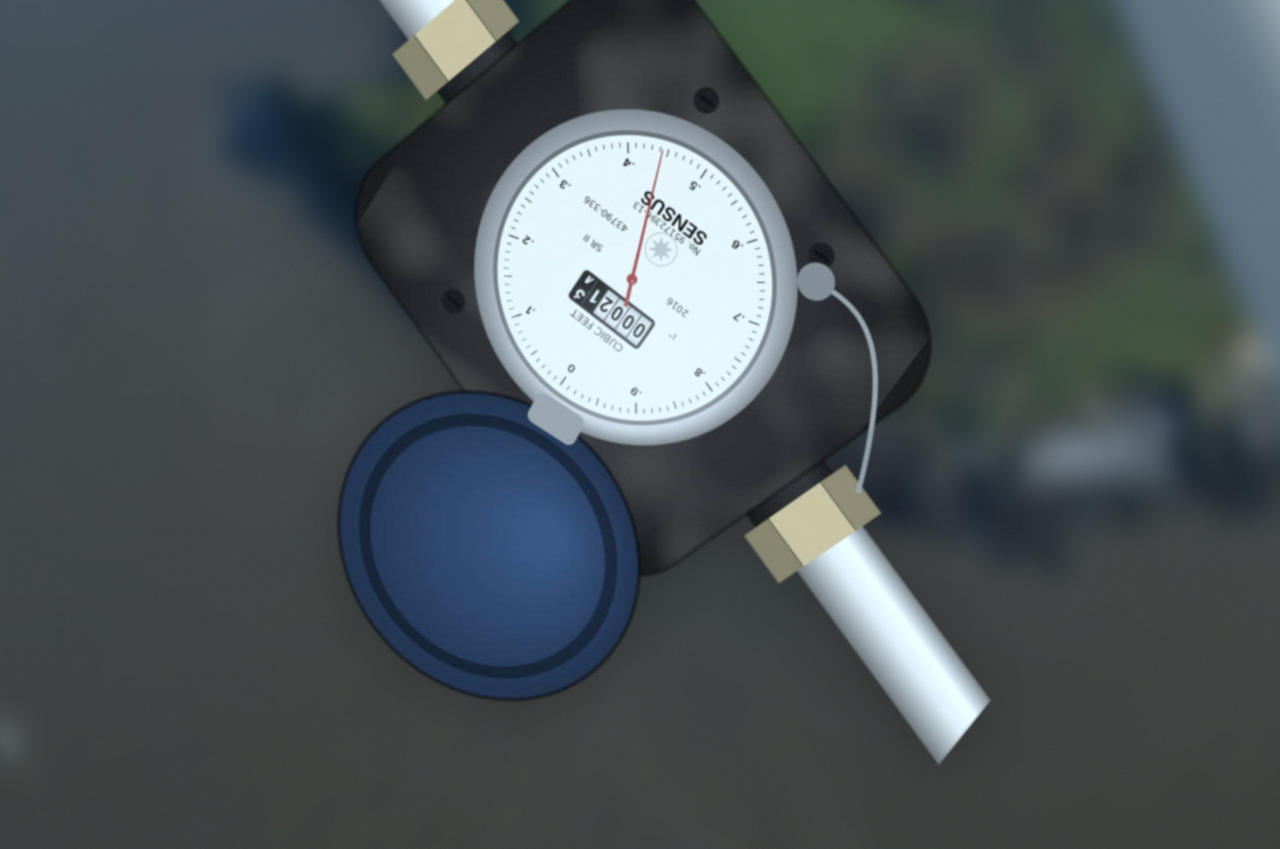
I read 213.44 (ft³)
